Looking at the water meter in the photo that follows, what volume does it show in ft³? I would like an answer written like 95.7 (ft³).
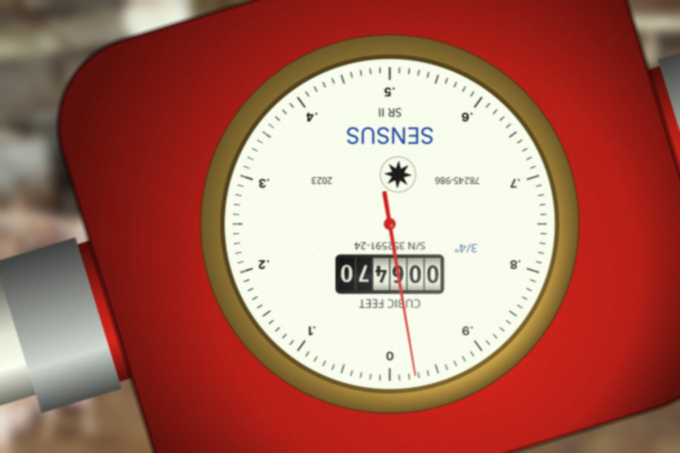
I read 6469.97 (ft³)
